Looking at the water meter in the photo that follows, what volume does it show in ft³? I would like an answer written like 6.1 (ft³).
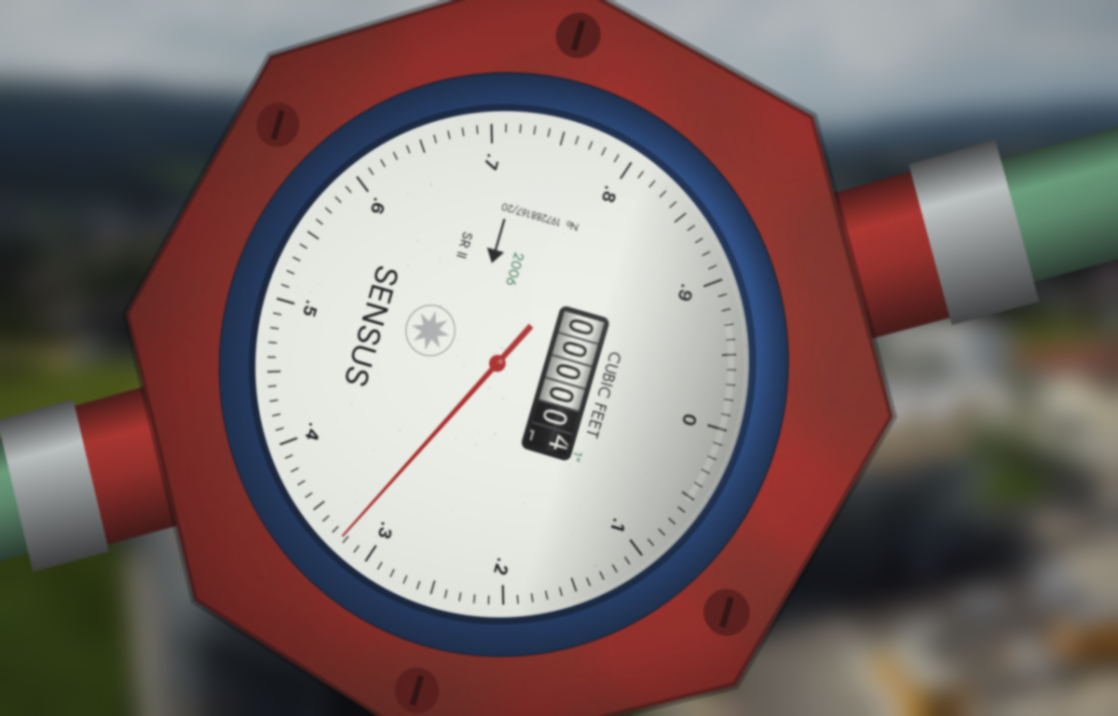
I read 4.32 (ft³)
